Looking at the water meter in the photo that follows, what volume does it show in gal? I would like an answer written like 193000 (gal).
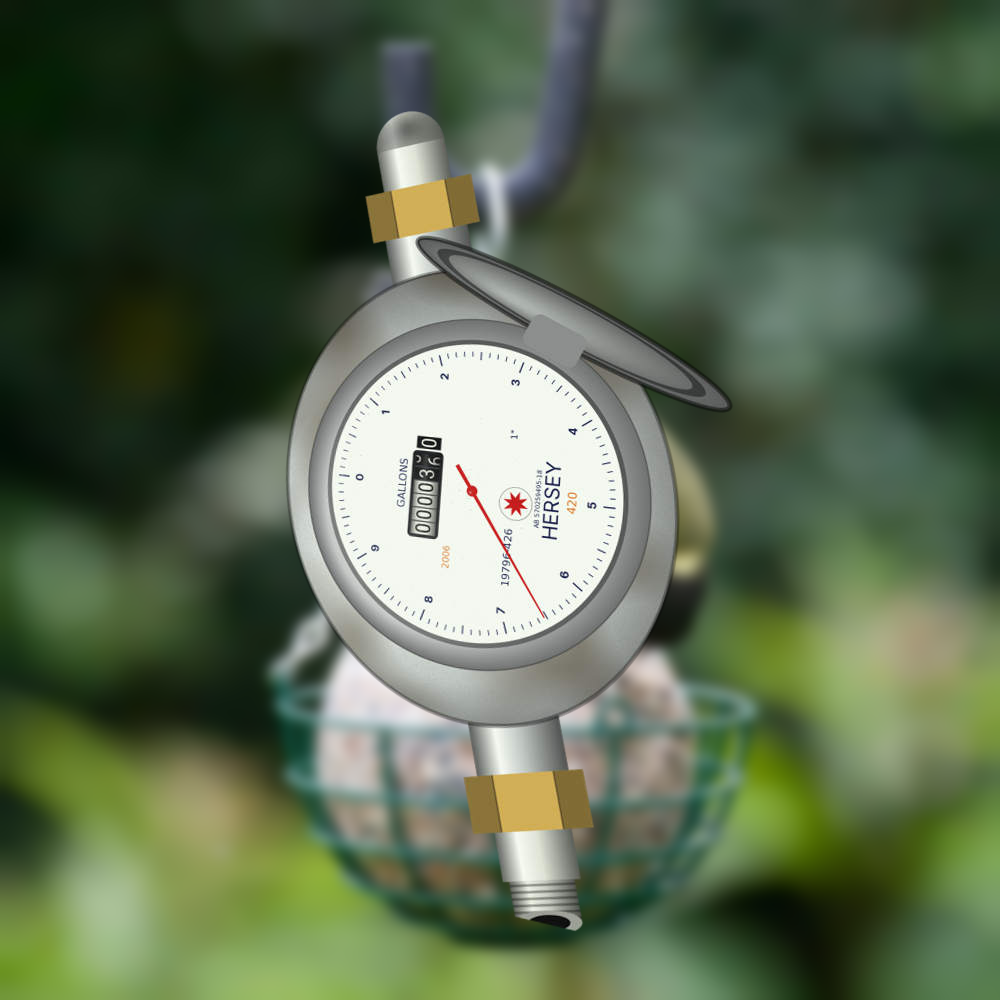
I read 356.5 (gal)
